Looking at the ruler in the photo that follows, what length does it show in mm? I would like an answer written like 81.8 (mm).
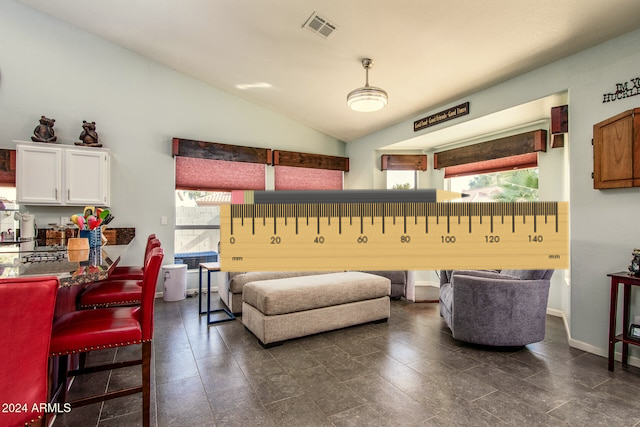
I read 110 (mm)
